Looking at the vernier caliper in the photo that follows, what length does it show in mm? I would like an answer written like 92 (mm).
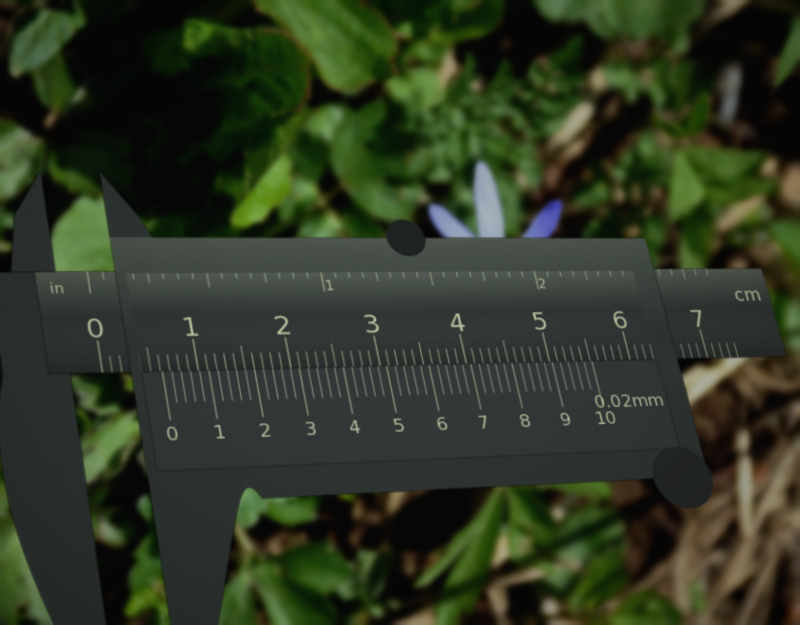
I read 6.2 (mm)
